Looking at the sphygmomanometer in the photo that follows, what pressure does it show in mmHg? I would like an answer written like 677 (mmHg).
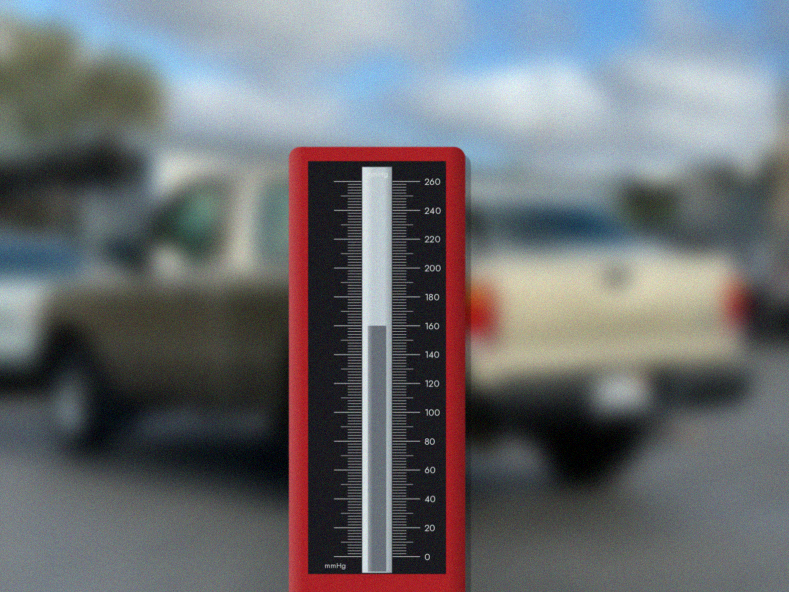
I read 160 (mmHg)
